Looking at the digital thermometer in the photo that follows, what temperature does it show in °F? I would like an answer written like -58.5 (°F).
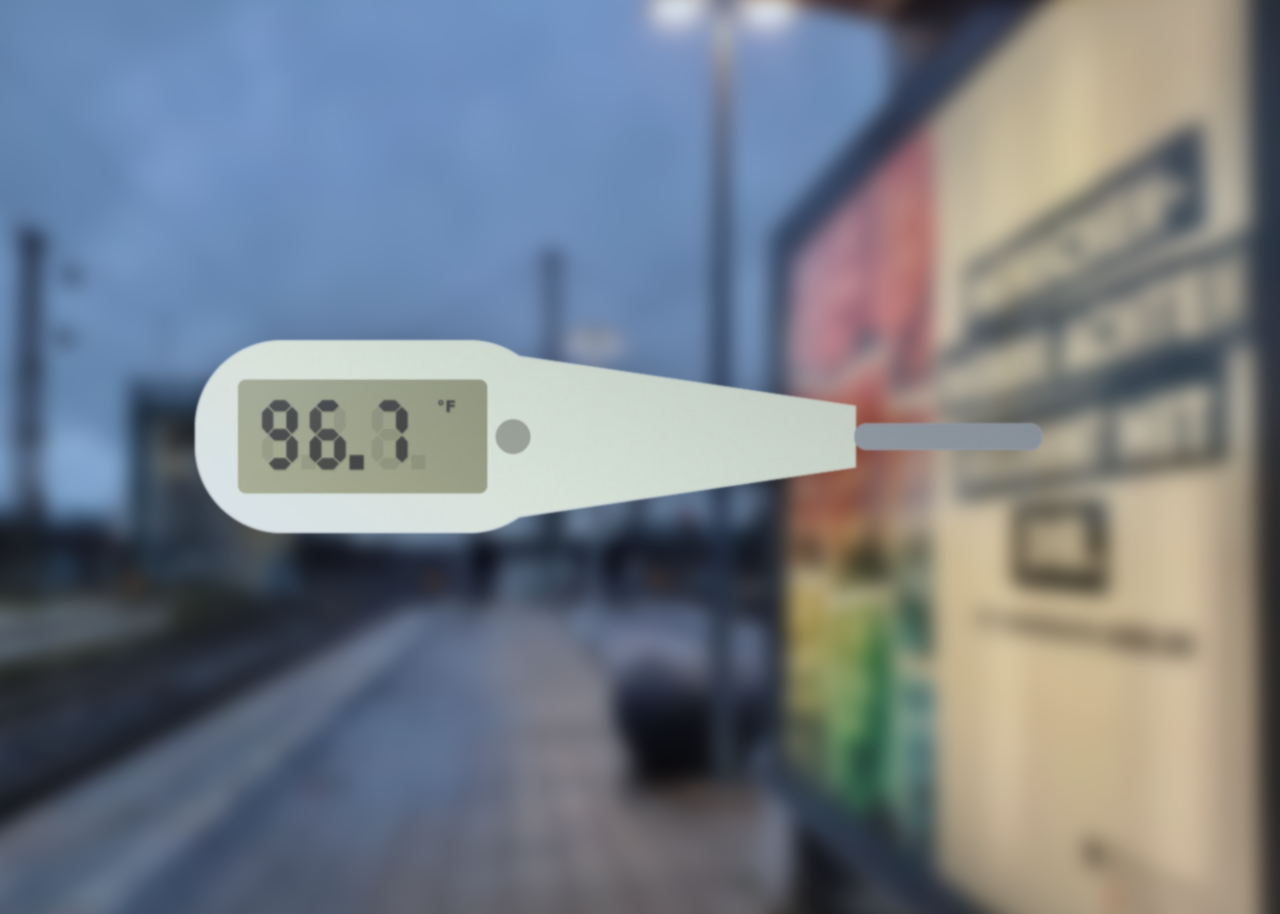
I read 96.7 (°F)
